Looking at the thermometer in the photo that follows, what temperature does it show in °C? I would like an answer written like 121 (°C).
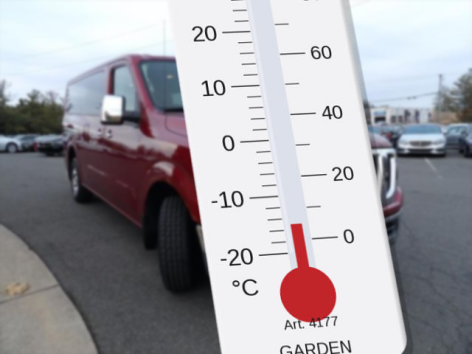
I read -15 (°C)
